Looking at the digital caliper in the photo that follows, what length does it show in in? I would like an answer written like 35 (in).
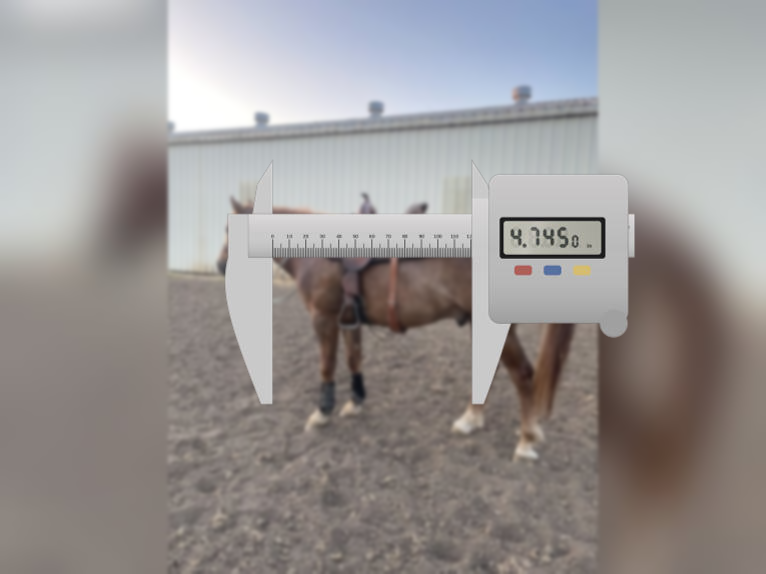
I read 4.7450 (in)
